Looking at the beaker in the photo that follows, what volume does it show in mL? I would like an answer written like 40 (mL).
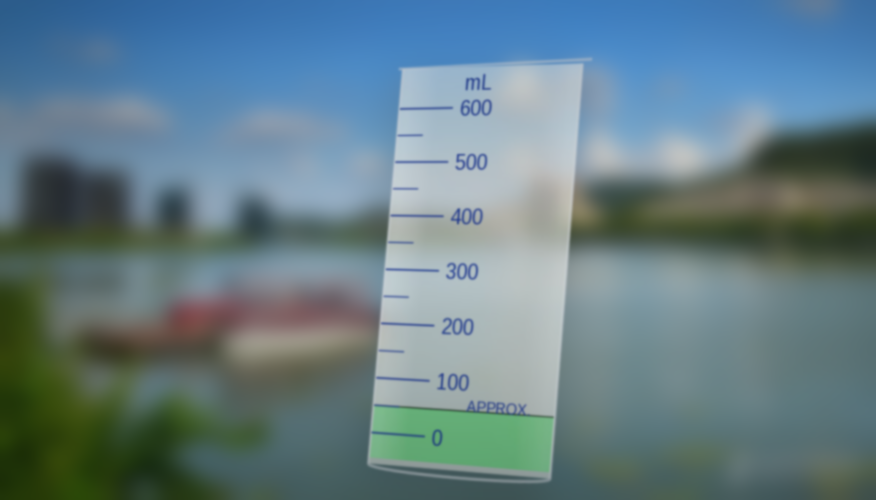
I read 50 (mL)
